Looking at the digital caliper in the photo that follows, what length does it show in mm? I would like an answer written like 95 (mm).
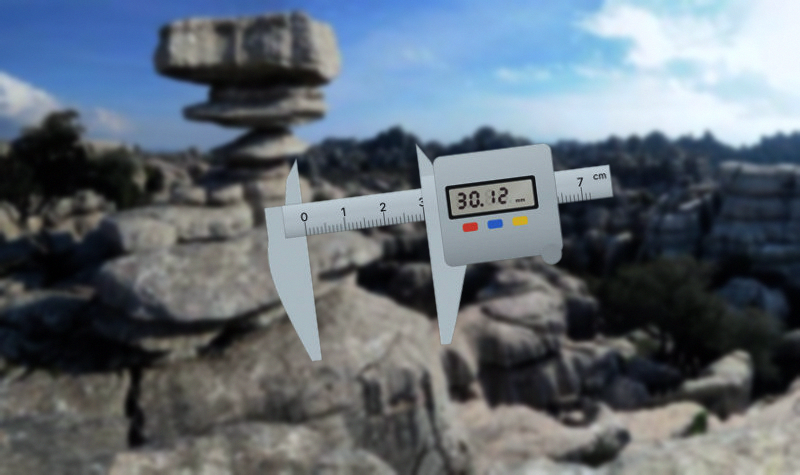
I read 30.12 (mm)
